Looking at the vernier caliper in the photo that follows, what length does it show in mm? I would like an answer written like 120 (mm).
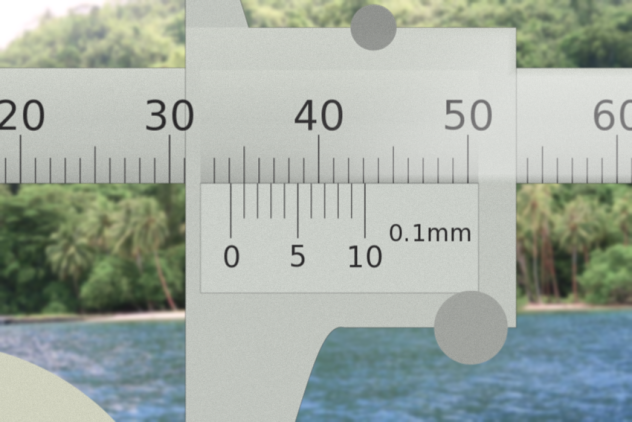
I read 34.1 (mm)
